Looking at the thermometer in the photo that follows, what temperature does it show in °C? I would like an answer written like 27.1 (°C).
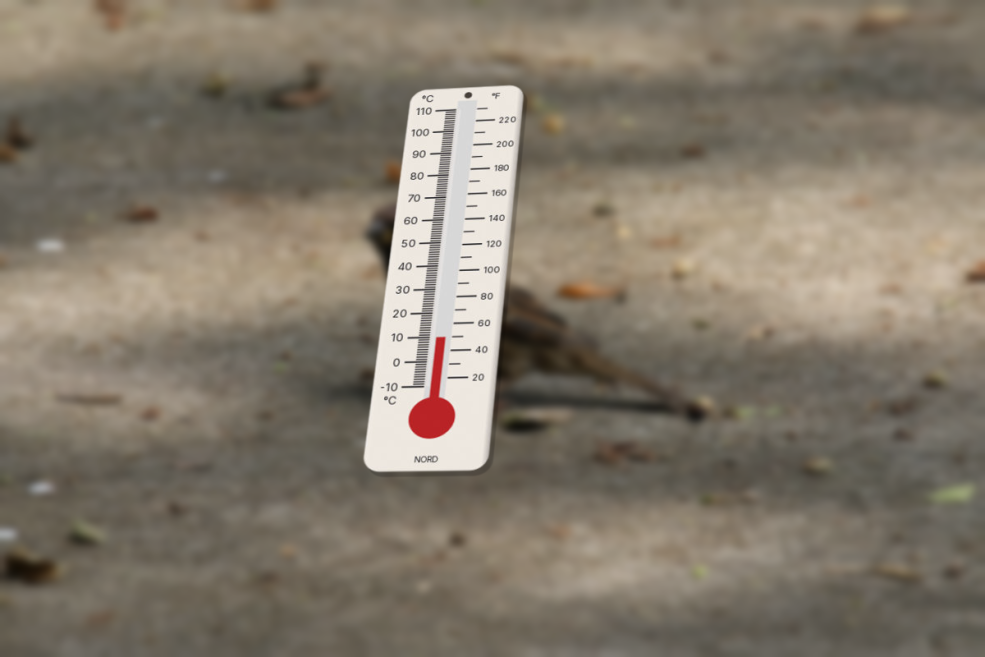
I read 10 (°C)
